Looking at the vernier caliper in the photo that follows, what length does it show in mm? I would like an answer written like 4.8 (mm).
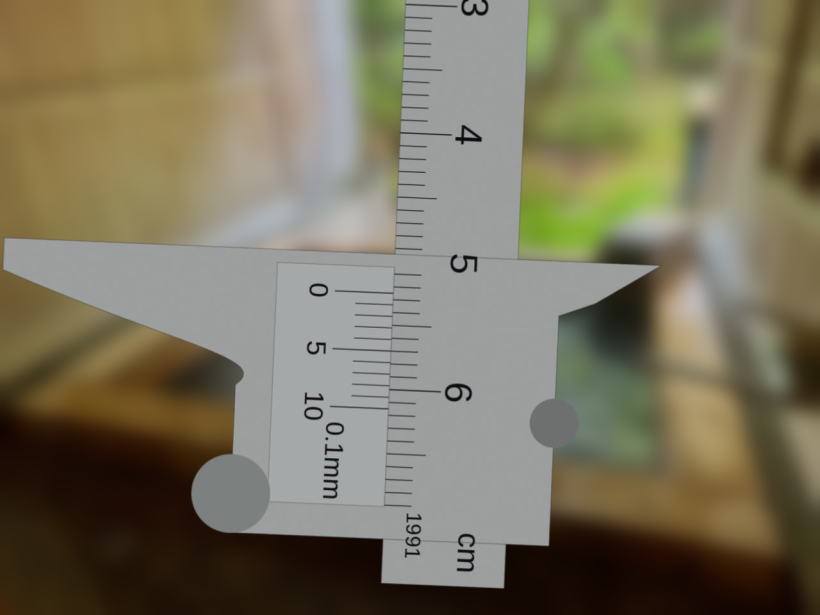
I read 52.5 (mm)
